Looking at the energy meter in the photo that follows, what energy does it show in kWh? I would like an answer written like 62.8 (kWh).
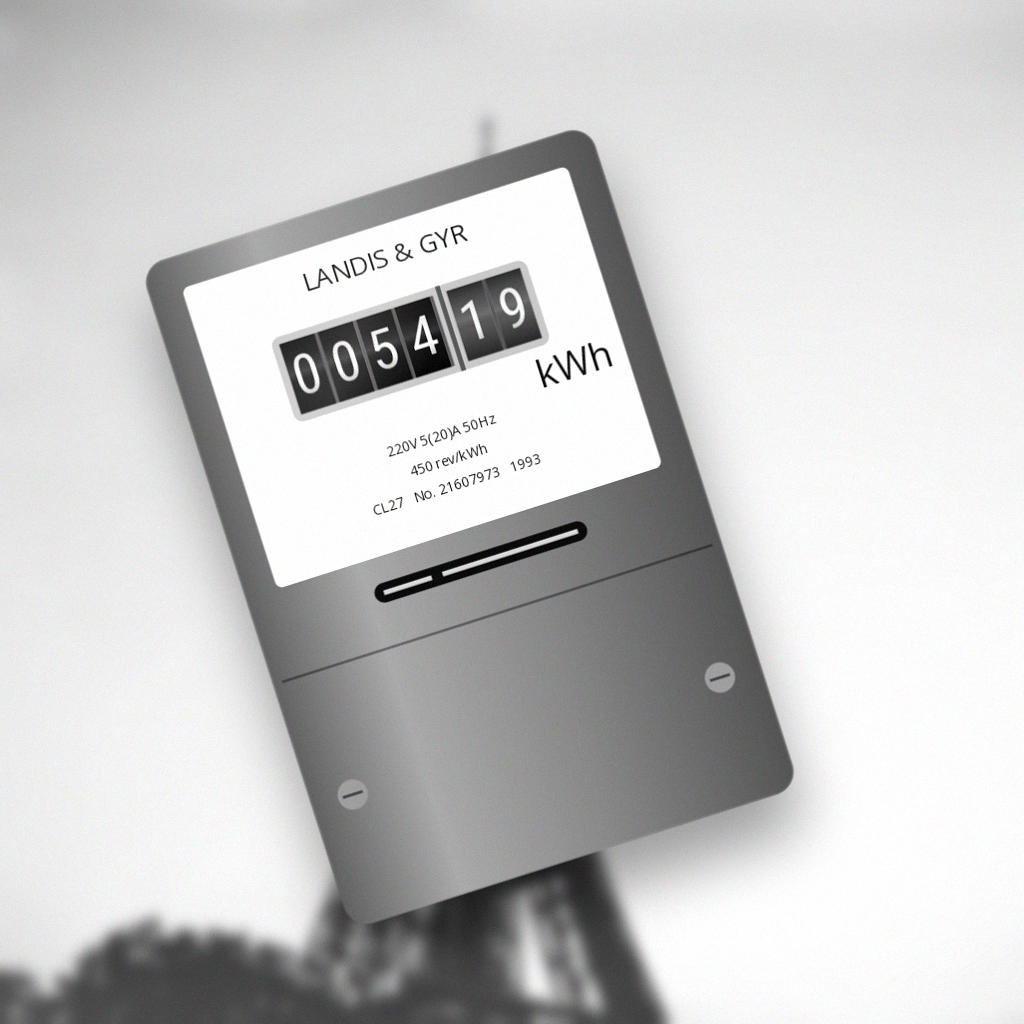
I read 54.19 (kWh)
